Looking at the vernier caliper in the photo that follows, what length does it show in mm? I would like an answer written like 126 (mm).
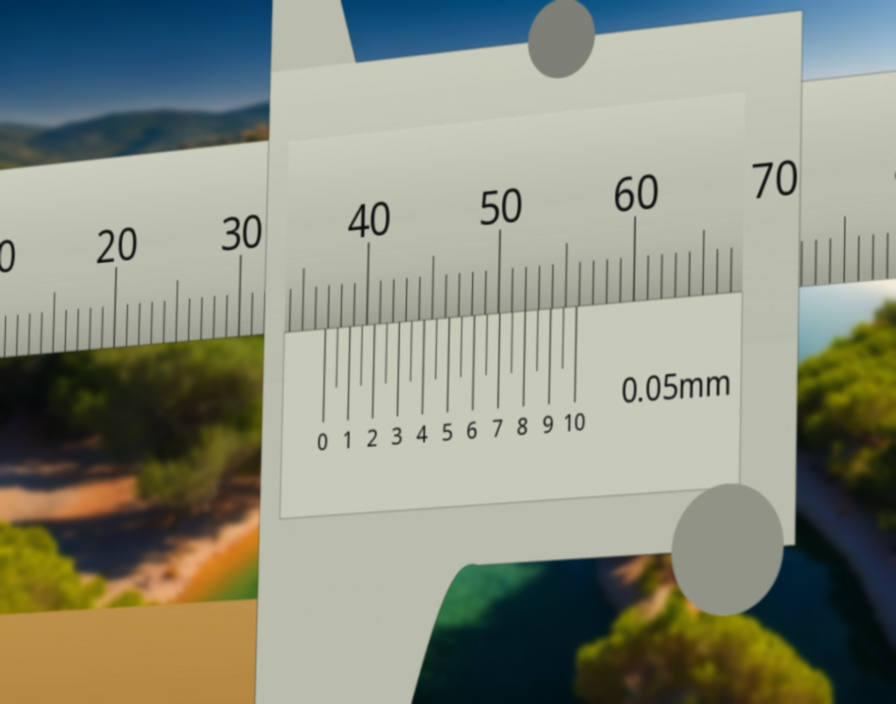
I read 36.8 (mm)
